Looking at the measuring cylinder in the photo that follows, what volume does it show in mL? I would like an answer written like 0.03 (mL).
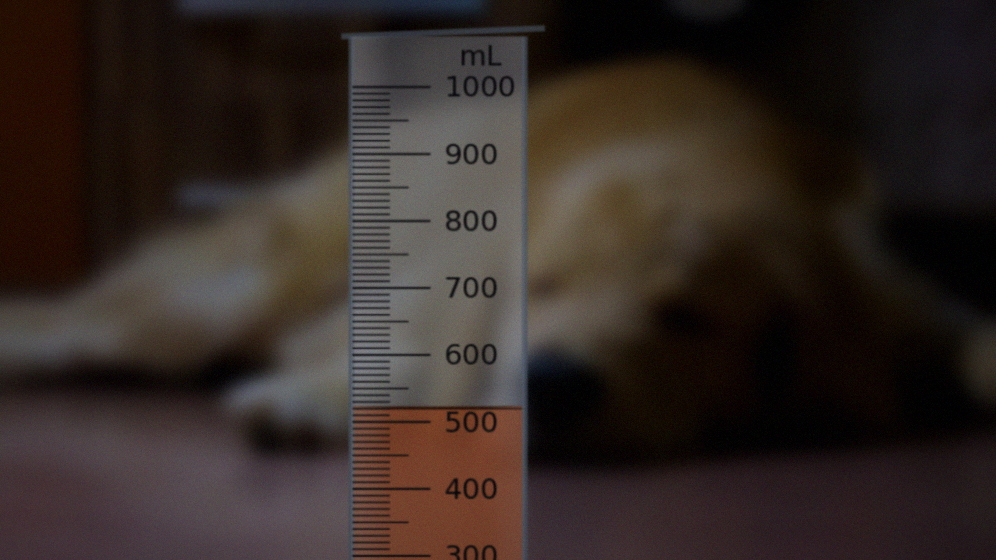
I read 520 (mL)
